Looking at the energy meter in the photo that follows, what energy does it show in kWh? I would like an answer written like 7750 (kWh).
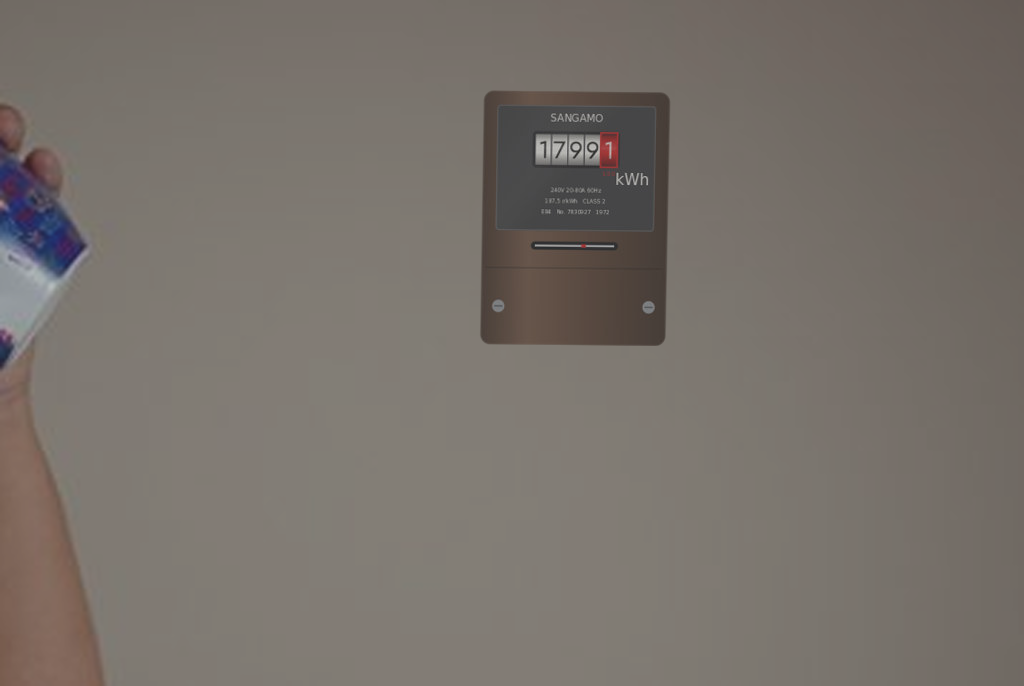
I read 1799.1 (kWh)
